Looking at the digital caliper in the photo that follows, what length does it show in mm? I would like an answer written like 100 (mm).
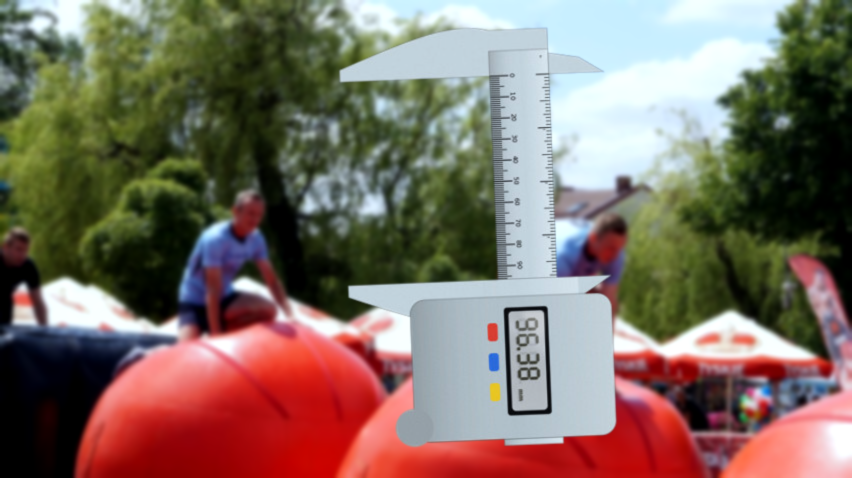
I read 96.38 (mm)
